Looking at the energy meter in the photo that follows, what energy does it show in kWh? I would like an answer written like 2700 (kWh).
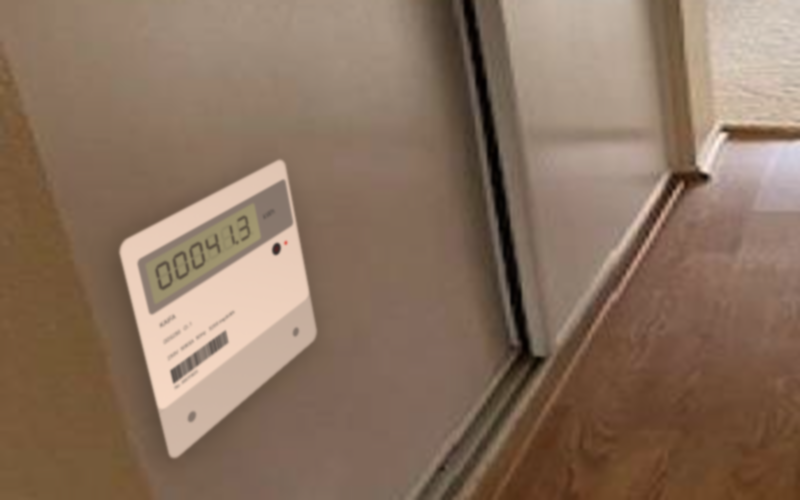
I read 41.3 (kWh)
